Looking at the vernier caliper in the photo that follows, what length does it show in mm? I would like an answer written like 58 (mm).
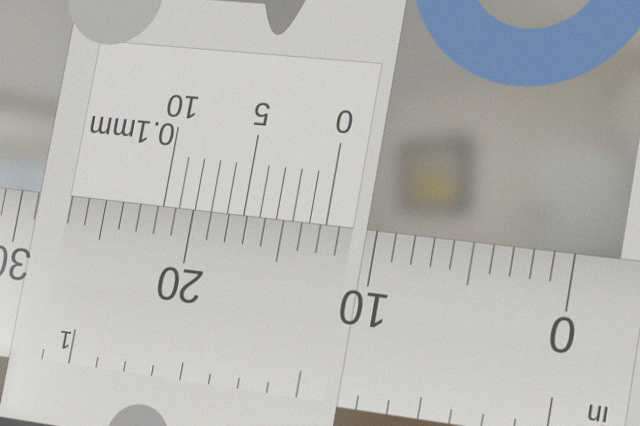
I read 12.7 (mm)
